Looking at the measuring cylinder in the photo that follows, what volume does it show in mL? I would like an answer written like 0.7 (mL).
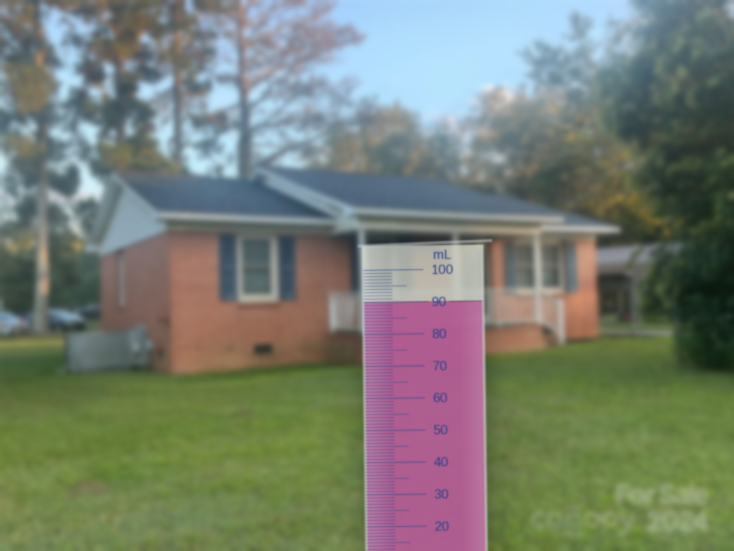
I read 90 (mL)
